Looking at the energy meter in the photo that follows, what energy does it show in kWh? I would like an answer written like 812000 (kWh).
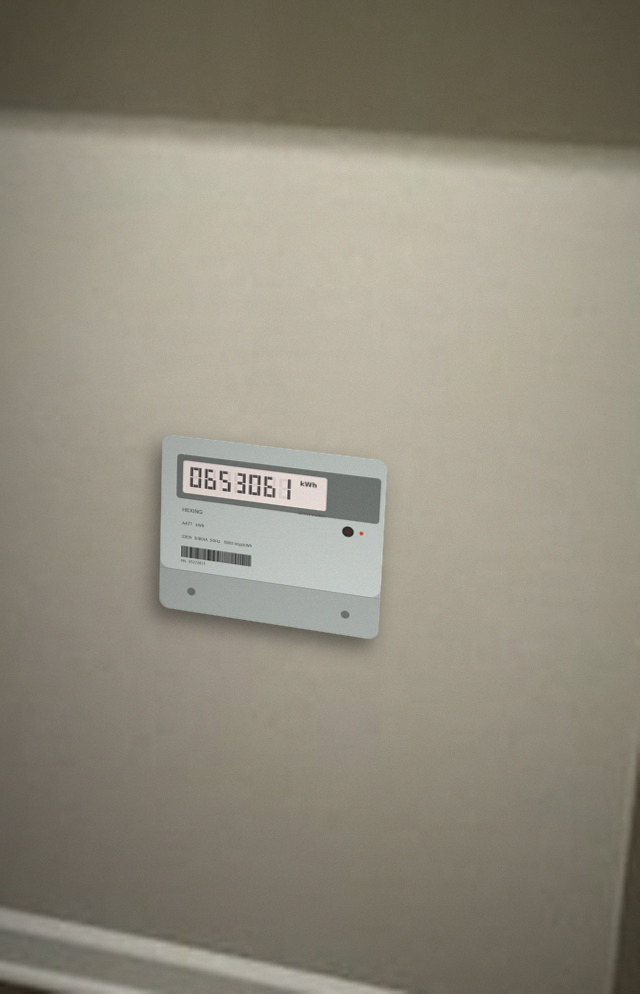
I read 653061 (kWh)
